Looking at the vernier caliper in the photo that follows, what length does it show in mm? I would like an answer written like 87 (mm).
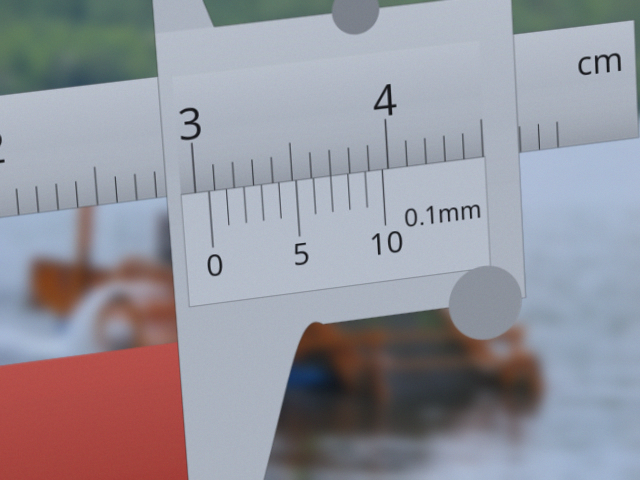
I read 30.7 (mm)
